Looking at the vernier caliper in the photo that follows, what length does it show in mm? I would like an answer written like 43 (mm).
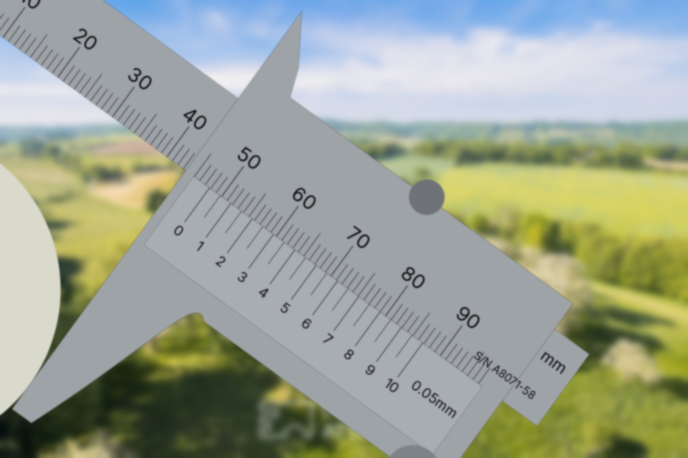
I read 47.8 (mm)
